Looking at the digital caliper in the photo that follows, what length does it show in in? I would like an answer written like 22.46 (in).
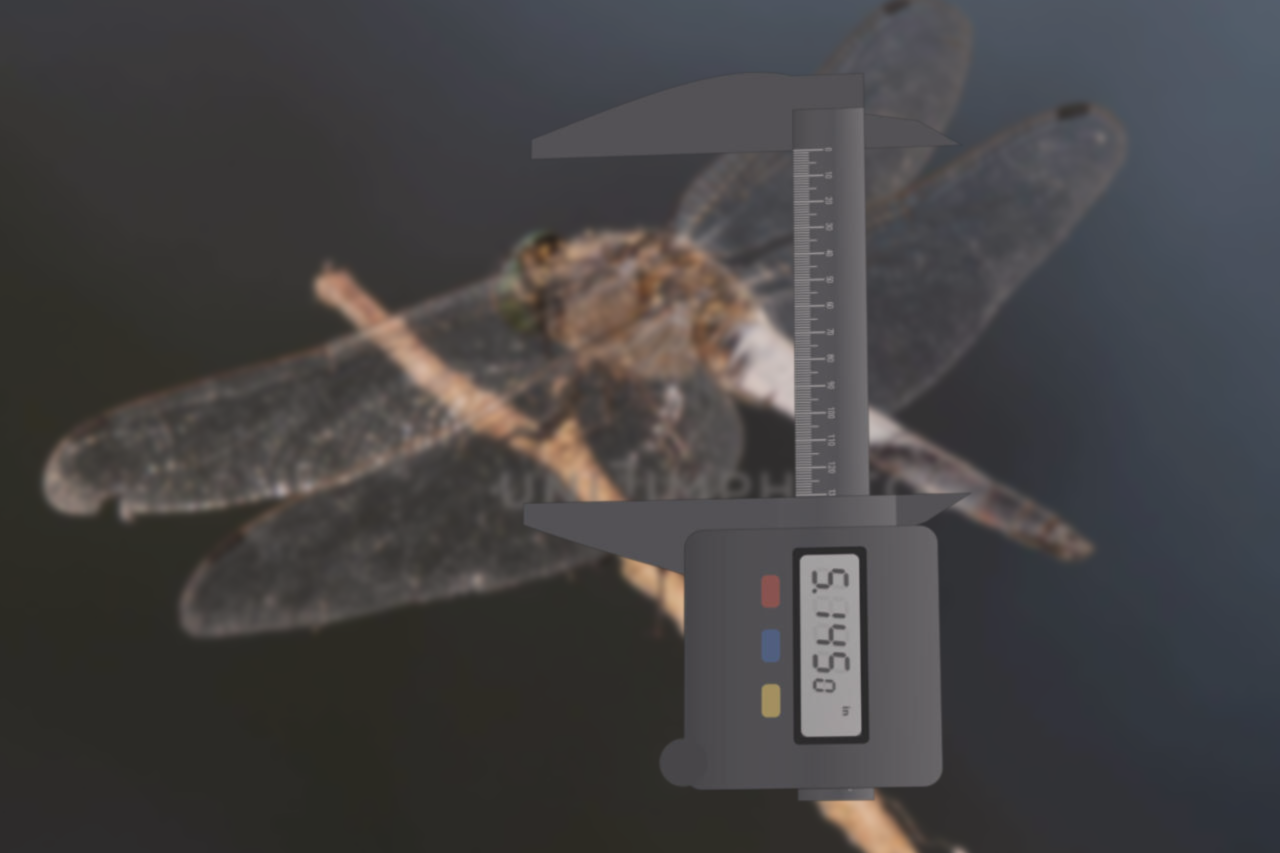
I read 5.1450 (in)
